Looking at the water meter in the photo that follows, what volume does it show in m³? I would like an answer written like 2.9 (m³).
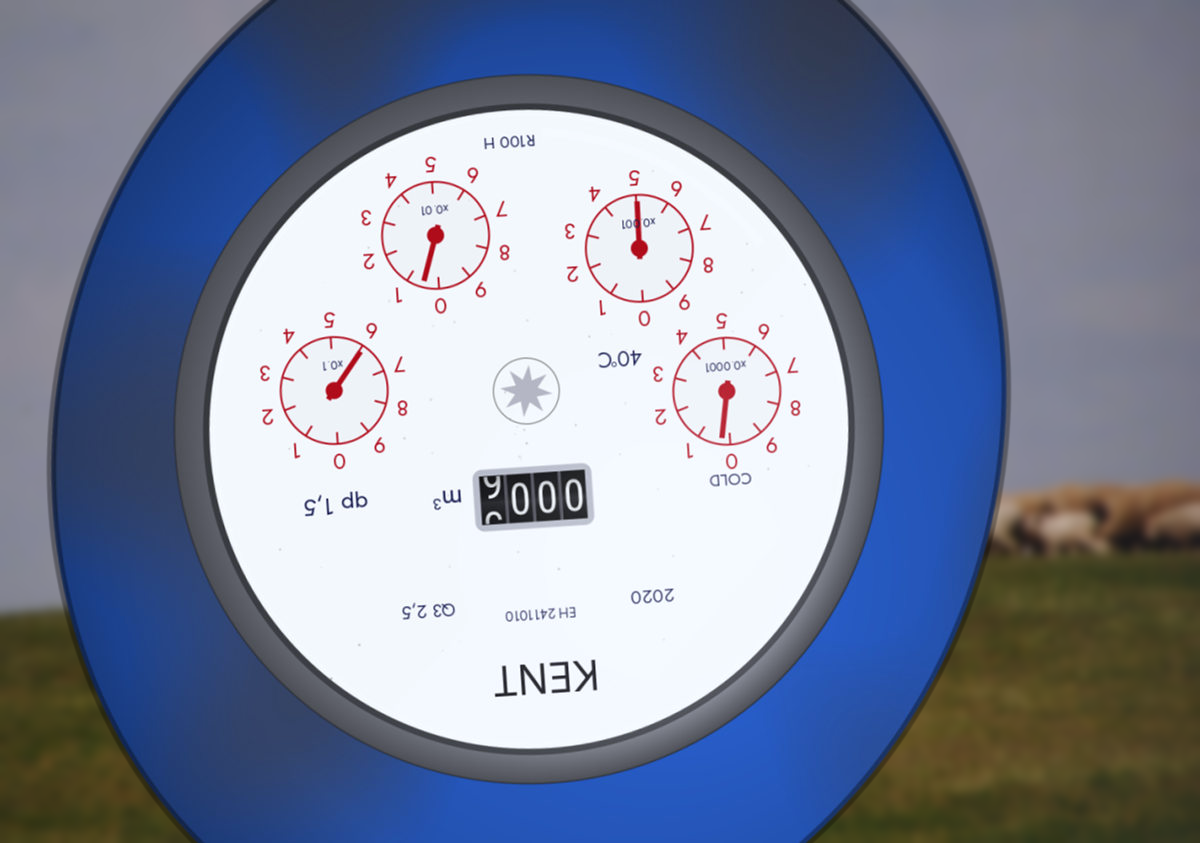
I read 5.6050 (m³)
